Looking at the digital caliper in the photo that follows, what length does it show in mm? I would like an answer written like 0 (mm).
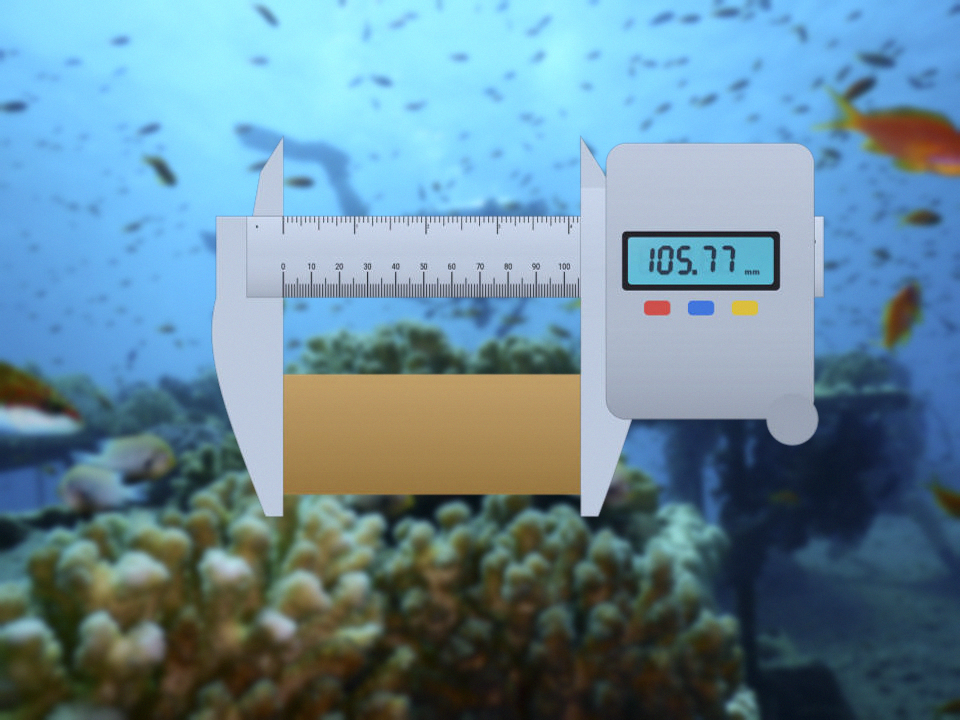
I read 105.77 (mm)
